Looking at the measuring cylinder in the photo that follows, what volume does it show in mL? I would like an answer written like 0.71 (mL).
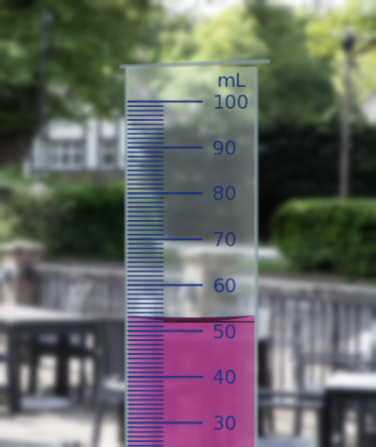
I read 52 (mL)
